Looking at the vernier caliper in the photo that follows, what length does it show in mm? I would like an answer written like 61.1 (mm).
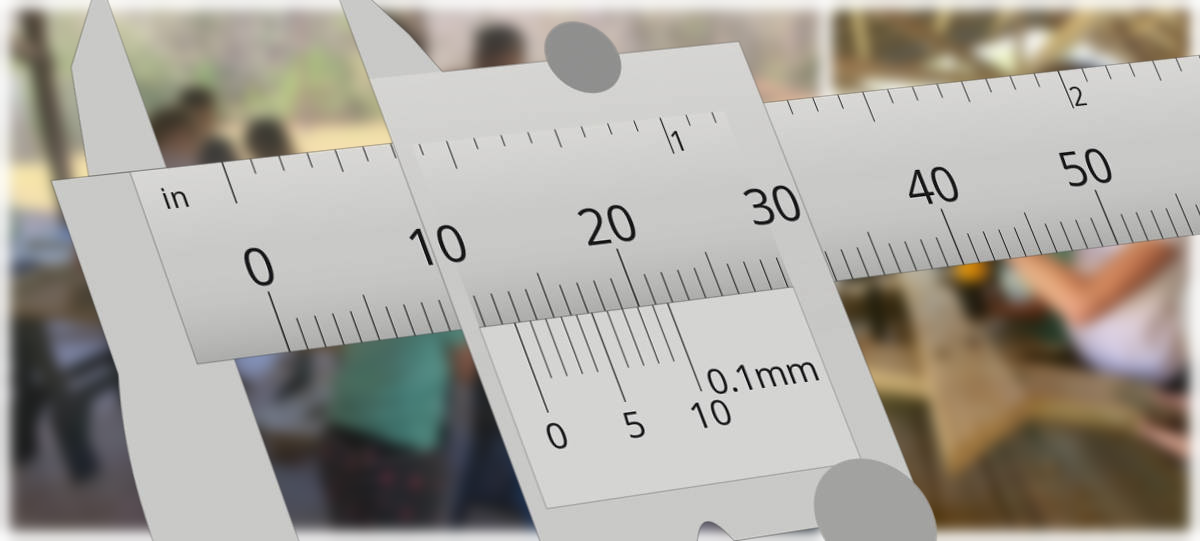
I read 12.7 (mm)
